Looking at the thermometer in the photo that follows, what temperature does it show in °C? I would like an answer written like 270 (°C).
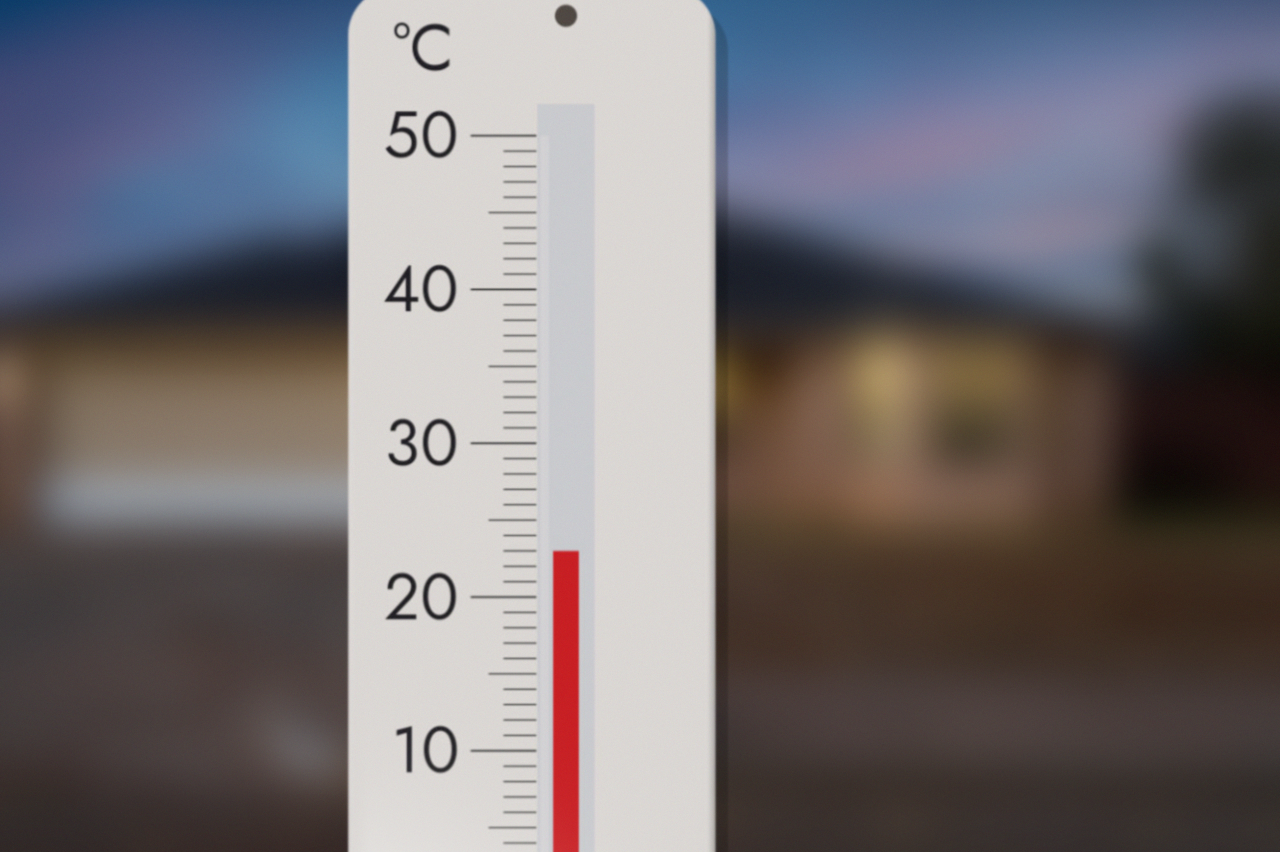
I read 23 (°C)
